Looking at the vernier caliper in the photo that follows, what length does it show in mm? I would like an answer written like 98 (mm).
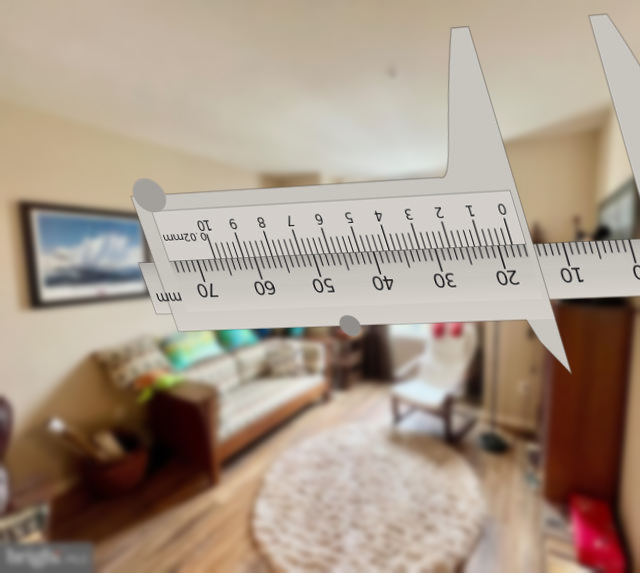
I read 17.8 (mm)
